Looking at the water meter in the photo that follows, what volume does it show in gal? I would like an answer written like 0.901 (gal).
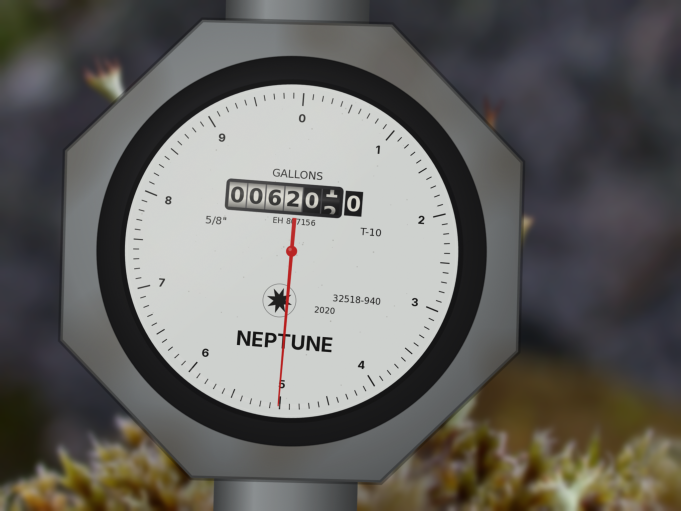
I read 62015.0 (gal)
